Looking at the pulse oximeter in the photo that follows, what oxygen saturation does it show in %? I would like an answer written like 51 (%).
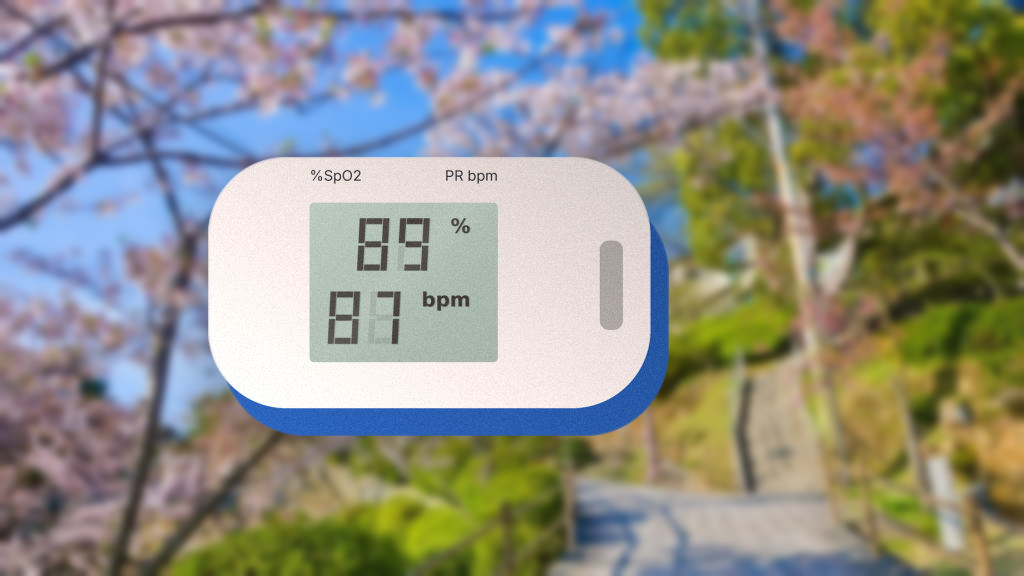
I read 89 (%)
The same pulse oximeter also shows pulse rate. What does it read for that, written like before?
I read 87 (bpm)
